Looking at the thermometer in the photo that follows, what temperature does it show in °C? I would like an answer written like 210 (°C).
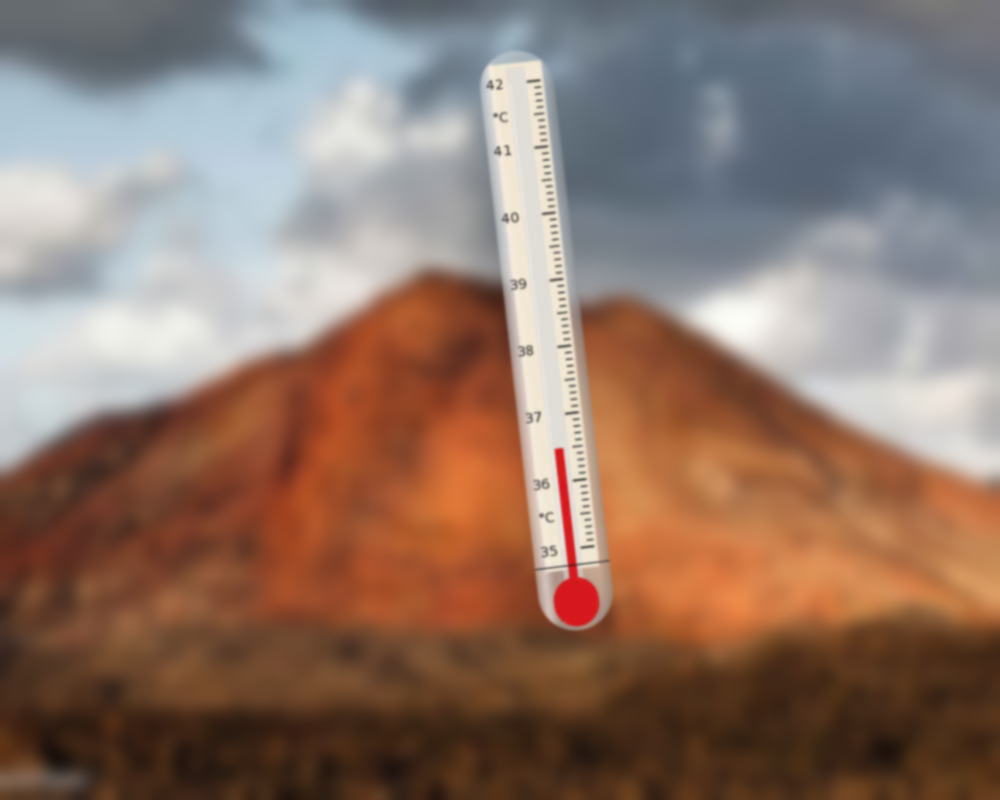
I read 36.5 (°C)
